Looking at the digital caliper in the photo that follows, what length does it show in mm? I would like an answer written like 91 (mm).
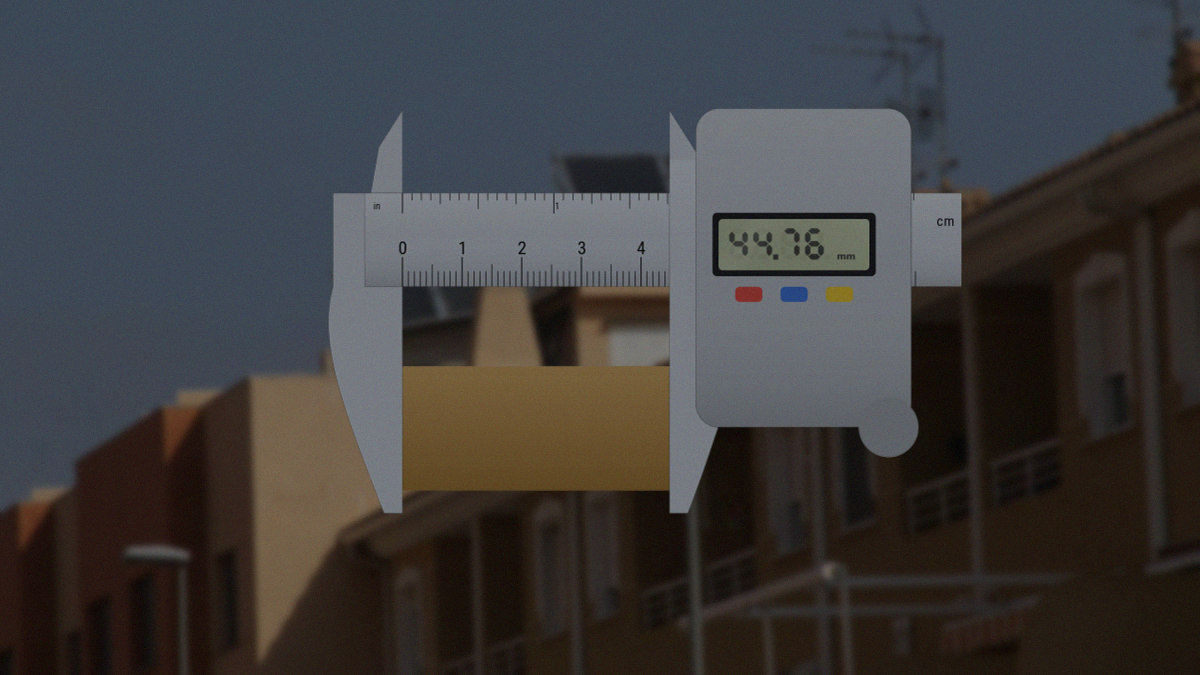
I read 44.76 (mm)
